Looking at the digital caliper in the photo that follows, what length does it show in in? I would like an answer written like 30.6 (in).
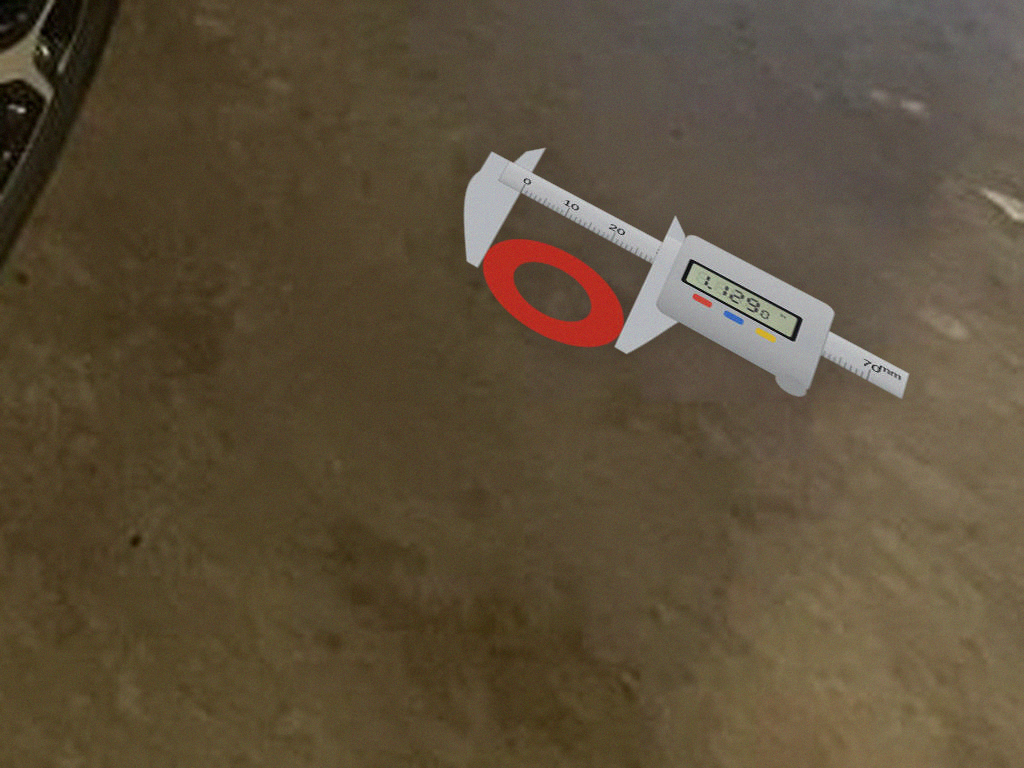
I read 1.1290 (in)
